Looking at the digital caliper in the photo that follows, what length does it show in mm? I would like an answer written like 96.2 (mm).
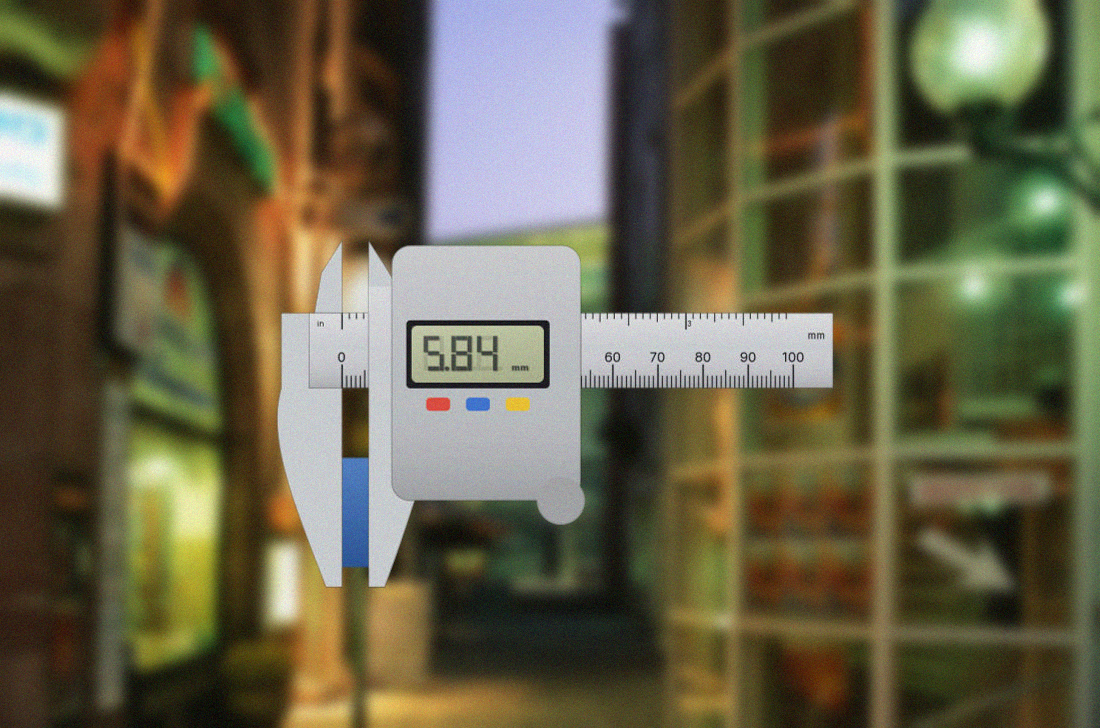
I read 5.84 (mm)
